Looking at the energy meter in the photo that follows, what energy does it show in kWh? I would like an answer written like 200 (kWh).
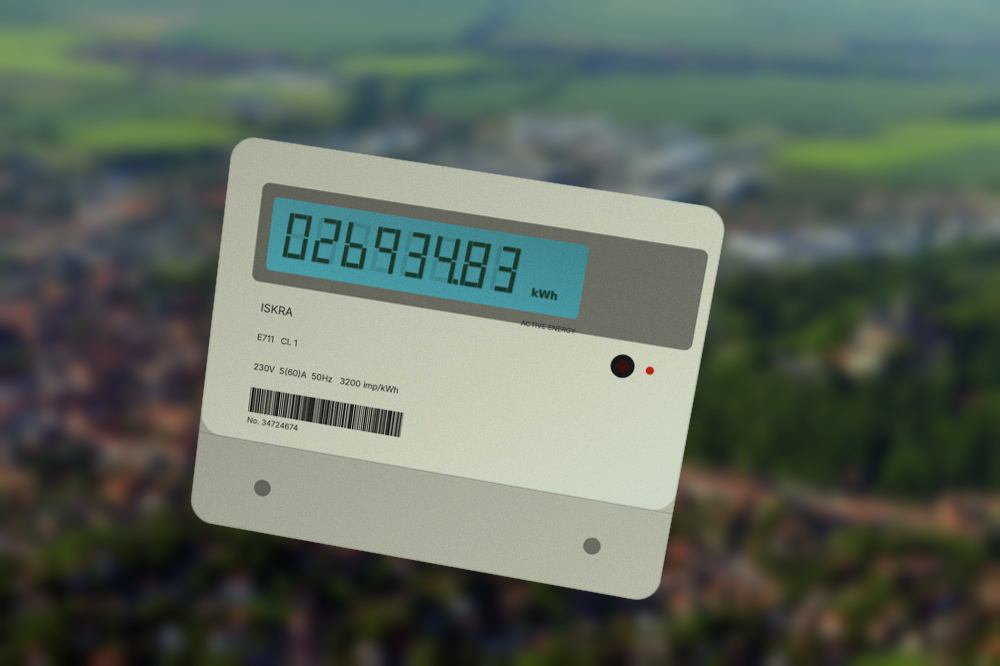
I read 26934.83 (kWh)
